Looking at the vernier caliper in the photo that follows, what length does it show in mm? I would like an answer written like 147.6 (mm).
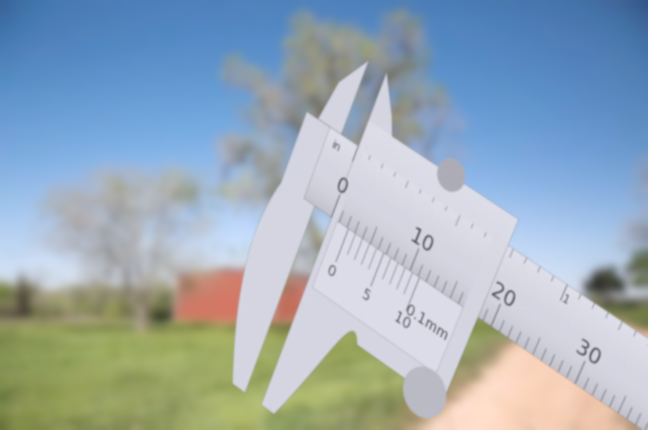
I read 2.2 (mm)
